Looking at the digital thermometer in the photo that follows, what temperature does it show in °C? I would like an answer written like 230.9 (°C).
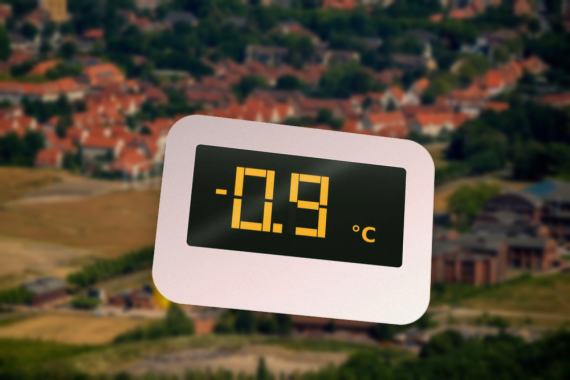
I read -0.9 (°C)
